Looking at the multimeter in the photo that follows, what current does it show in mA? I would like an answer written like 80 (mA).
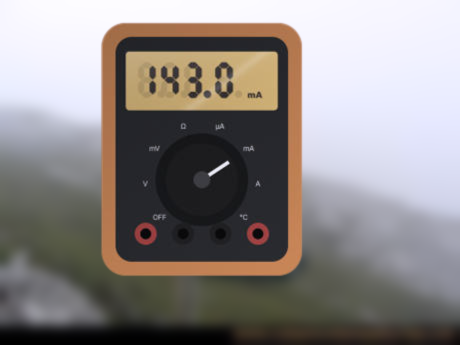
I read 143.0 (mA)
